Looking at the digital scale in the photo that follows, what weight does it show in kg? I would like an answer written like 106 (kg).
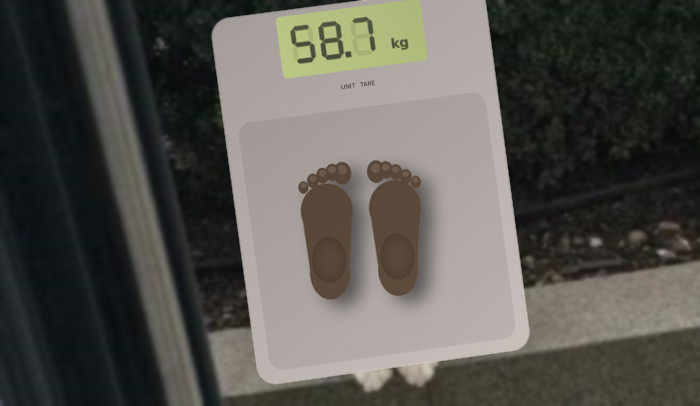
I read 58.7 (kg)
